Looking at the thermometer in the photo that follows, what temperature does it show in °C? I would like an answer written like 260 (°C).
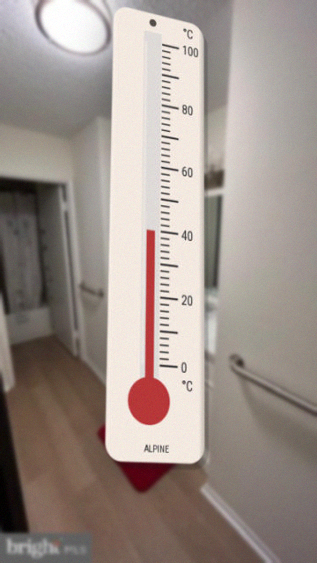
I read 40 (°C)
